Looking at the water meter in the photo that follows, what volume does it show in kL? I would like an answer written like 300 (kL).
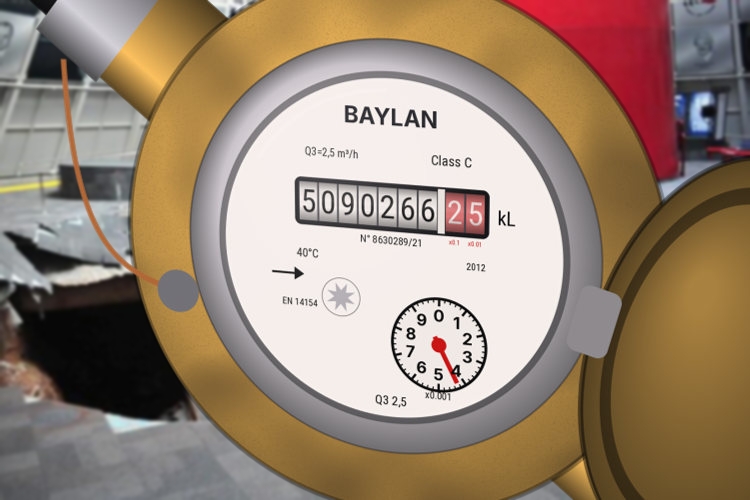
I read 5090266.254 (kL)
